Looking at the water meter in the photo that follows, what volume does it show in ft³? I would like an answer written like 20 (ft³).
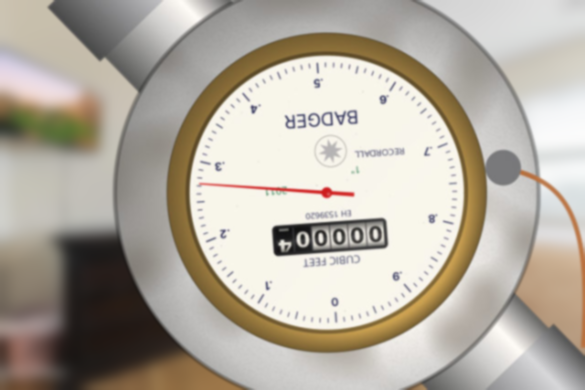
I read 4.27 (ft³)
